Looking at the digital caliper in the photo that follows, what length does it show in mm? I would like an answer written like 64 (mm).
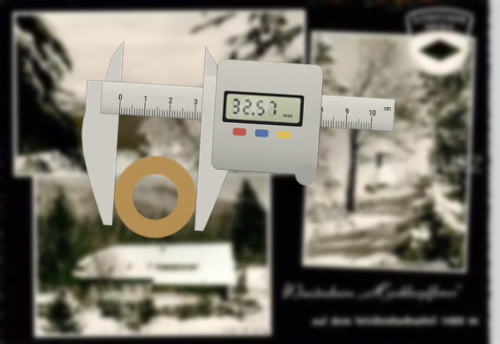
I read 32.57 (mm)
